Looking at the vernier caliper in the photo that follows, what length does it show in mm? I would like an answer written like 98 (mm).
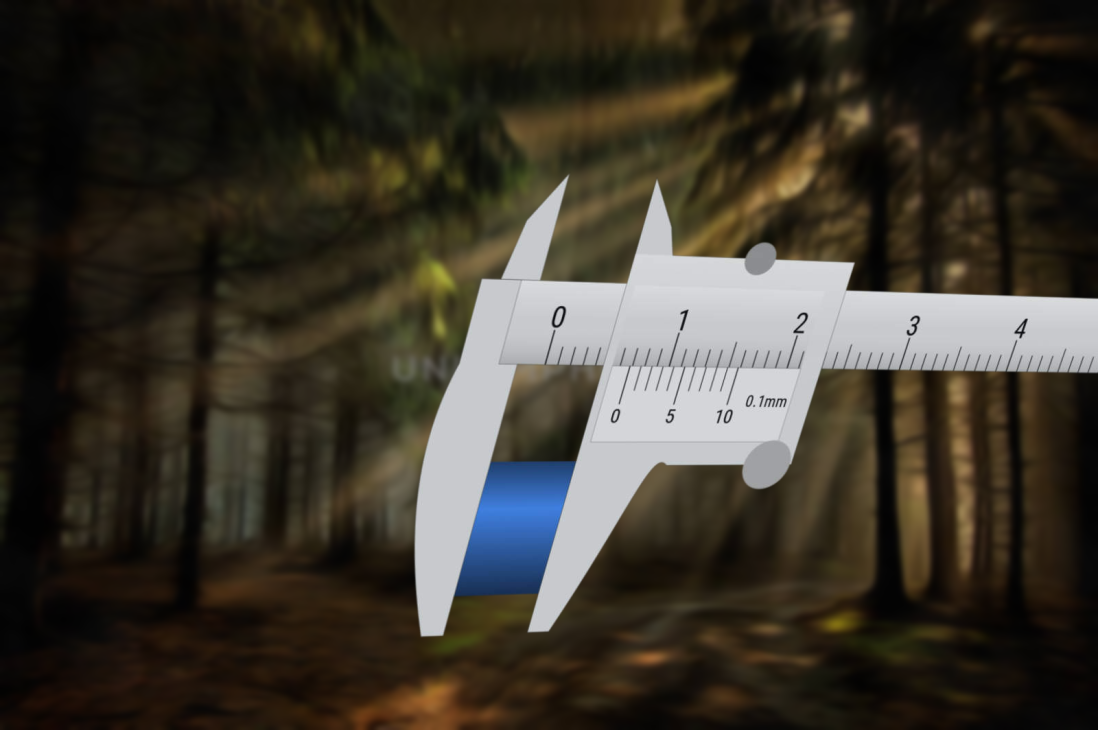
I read 6.8 (mm)
